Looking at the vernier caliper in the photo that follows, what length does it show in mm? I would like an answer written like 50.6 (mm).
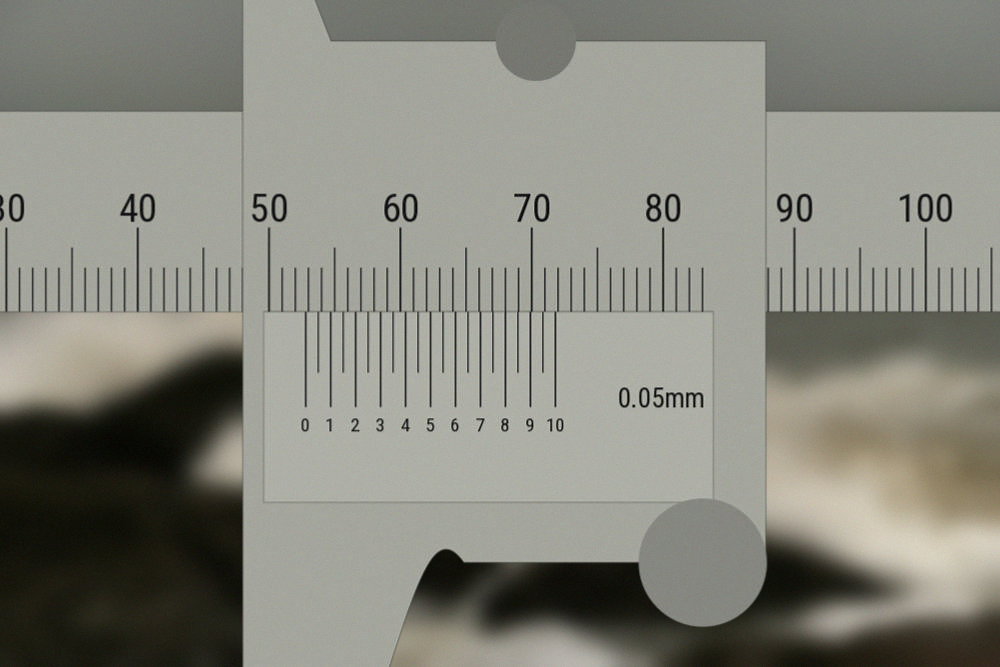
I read 52.8 (mm)
